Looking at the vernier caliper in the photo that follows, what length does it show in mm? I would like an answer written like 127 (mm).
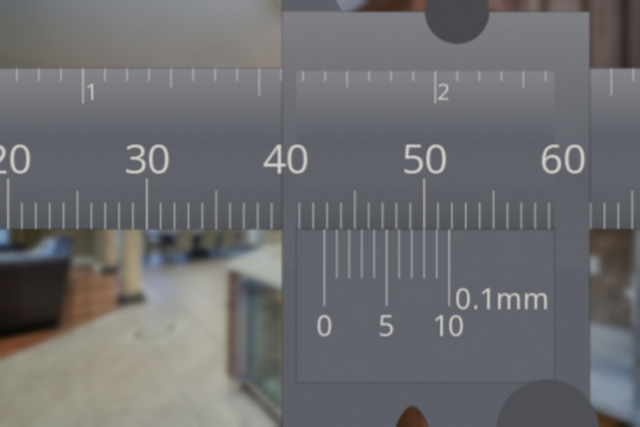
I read 42.8 (mm)
